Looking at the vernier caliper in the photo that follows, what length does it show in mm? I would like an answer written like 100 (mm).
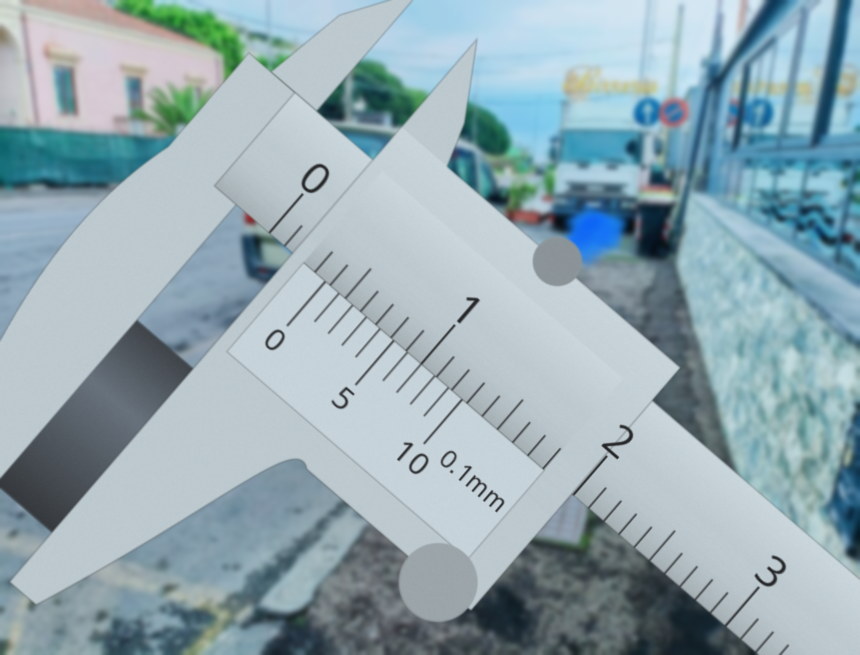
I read 3.7 (mm)
